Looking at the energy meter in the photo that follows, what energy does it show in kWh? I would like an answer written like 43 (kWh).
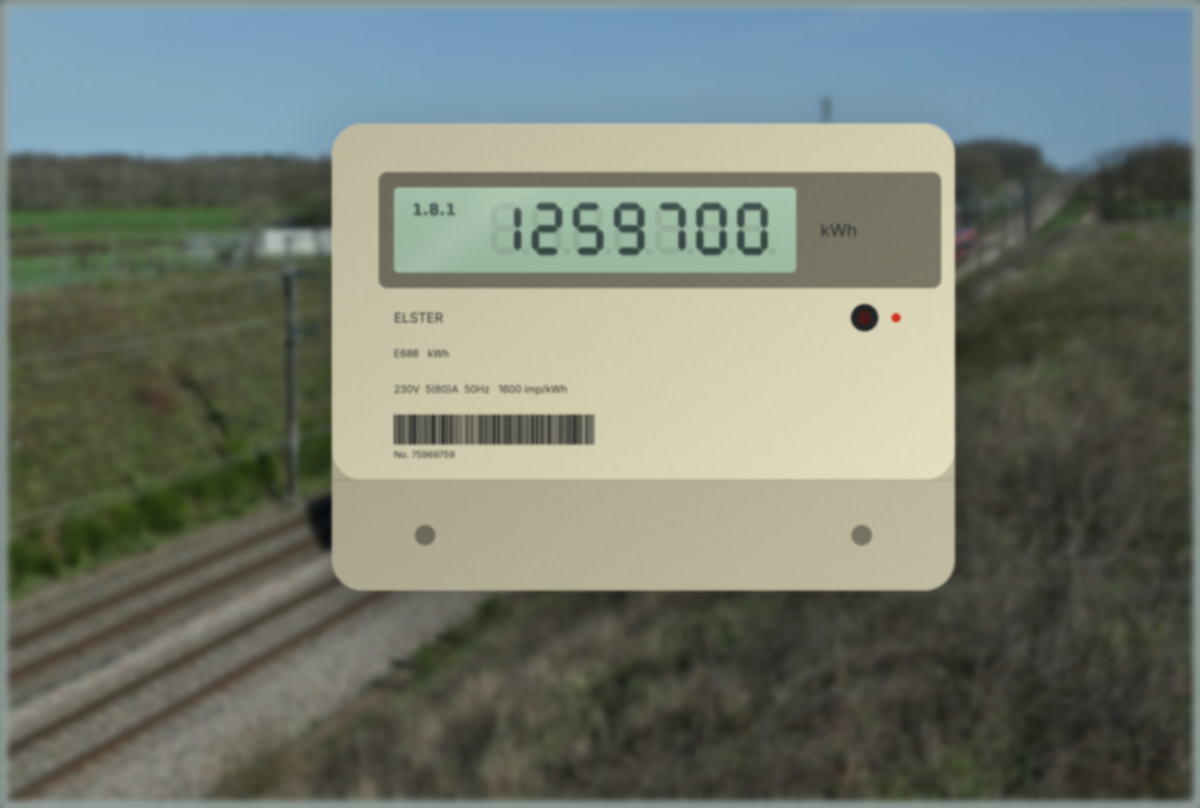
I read 1259700 (kWh)
